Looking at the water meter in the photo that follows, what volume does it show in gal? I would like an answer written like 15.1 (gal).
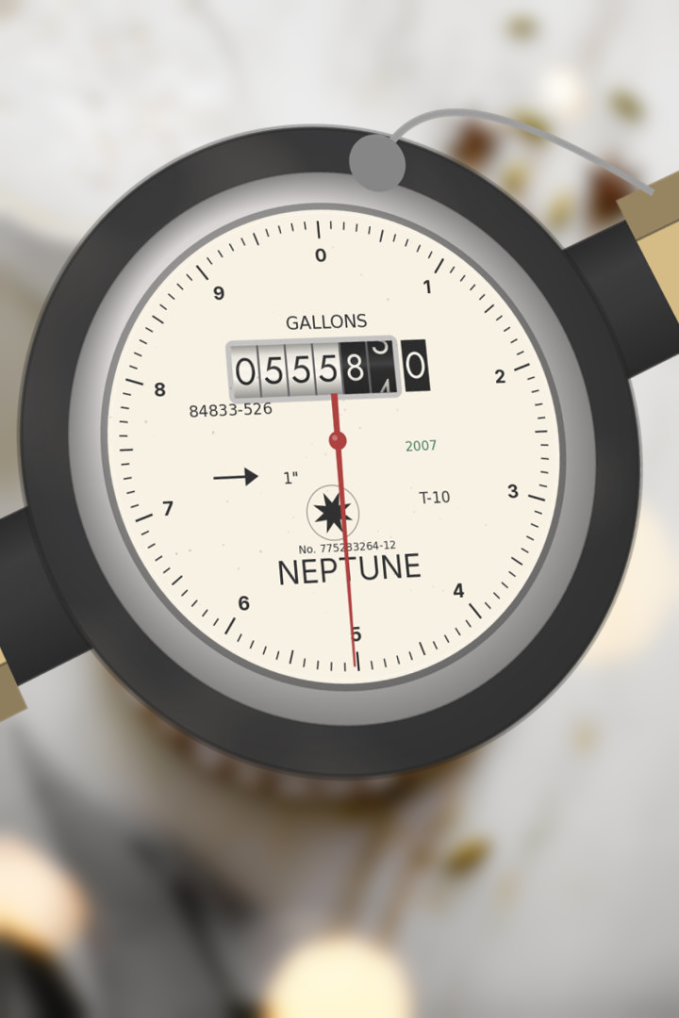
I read 555835.0 (gal)
